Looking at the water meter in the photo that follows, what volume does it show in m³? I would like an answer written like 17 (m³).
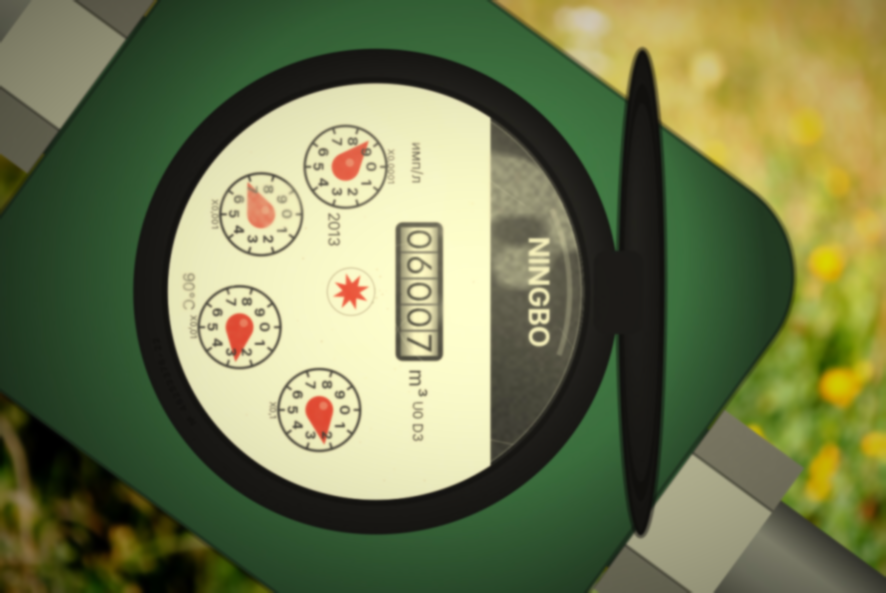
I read 6007.2268 (m³)
